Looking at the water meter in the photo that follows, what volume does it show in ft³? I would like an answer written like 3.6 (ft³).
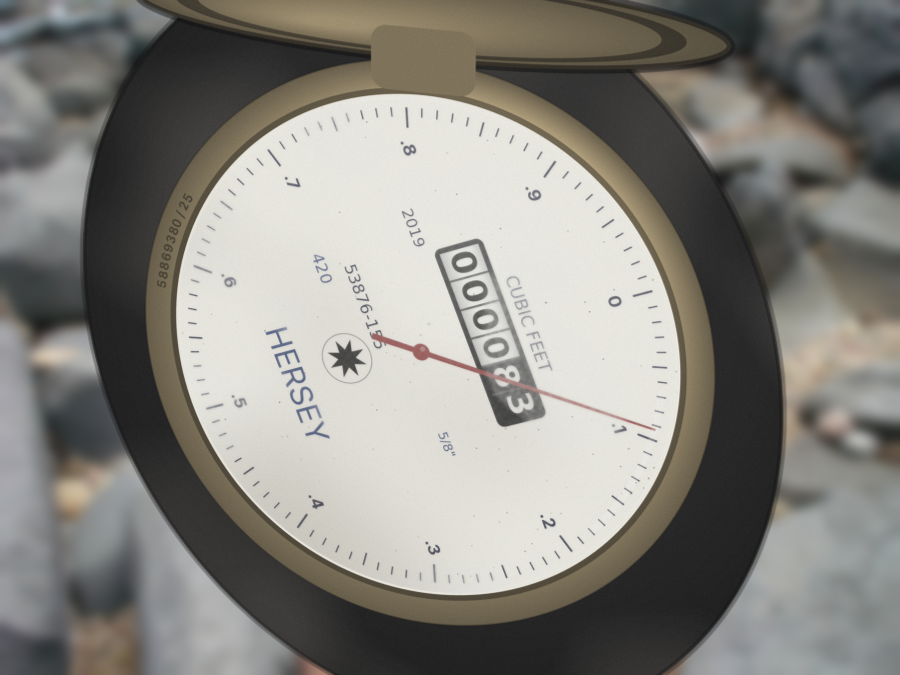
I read 83.09 (ft³)
